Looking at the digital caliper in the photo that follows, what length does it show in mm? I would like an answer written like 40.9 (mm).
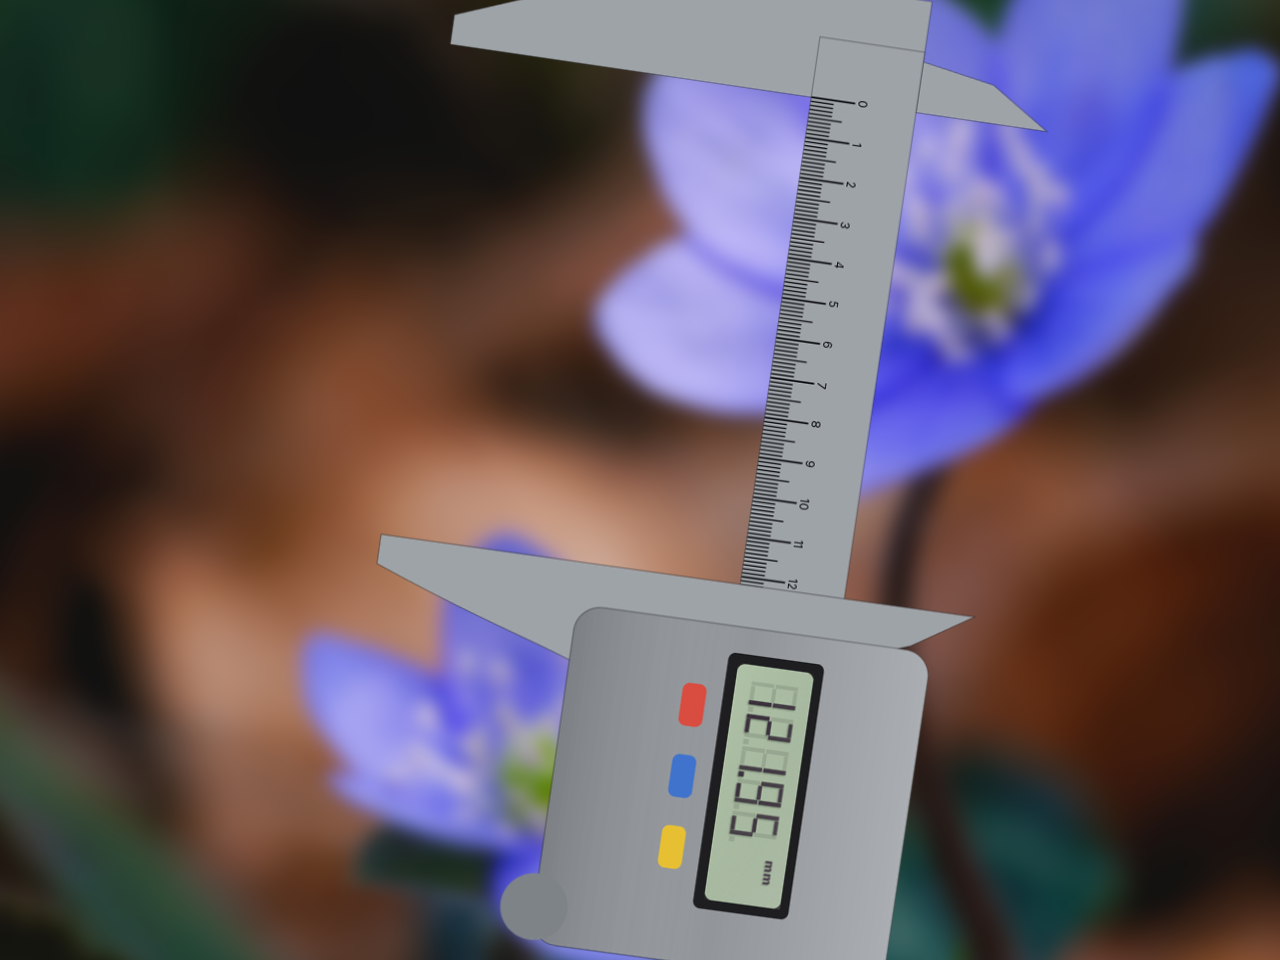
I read 121.95 (mm)
